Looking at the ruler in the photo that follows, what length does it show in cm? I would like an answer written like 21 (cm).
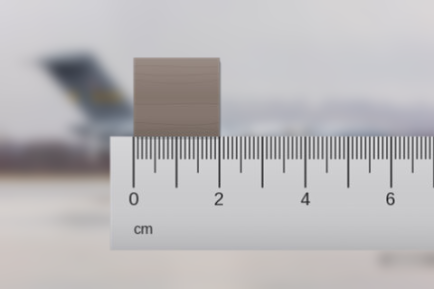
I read 2 (cm)
